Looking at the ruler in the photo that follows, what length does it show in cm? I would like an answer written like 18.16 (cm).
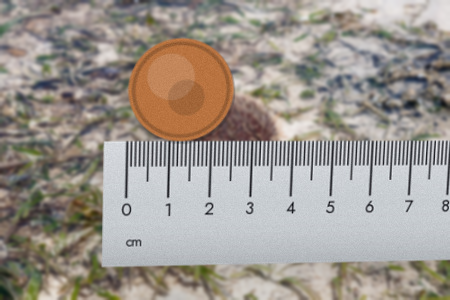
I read 2.5 (cm)
